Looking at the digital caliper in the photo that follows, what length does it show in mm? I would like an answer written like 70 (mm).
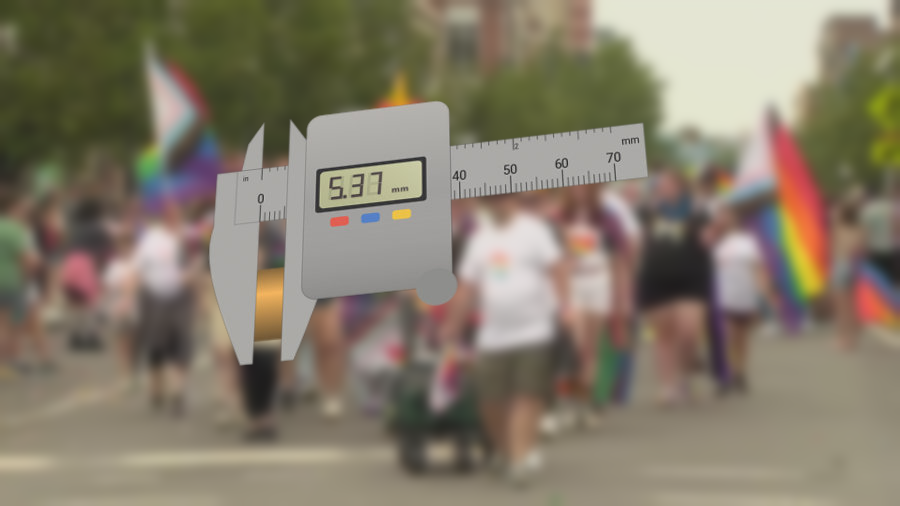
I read 5.37 (mm)
